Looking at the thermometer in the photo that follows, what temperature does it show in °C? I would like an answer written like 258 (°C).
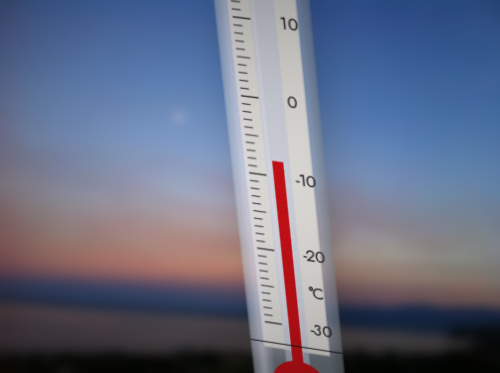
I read -8 (°C)
